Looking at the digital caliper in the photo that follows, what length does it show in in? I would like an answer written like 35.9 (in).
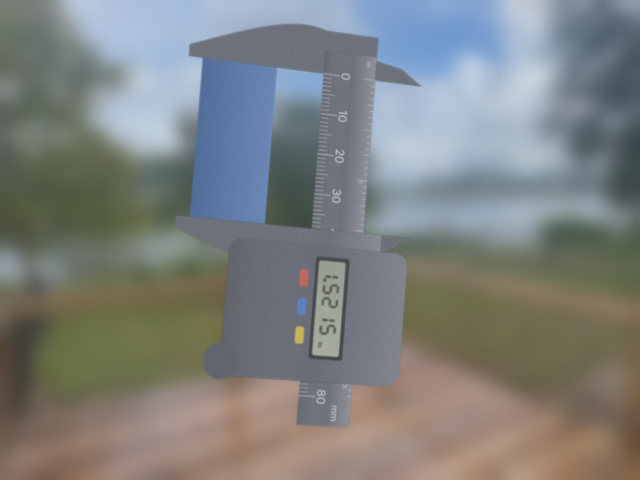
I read 1.5215 (in)
